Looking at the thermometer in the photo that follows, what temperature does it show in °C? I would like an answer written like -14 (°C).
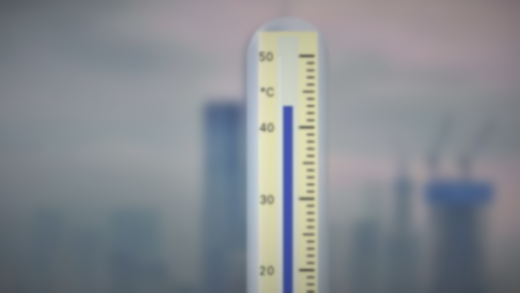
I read 43 (°C)
